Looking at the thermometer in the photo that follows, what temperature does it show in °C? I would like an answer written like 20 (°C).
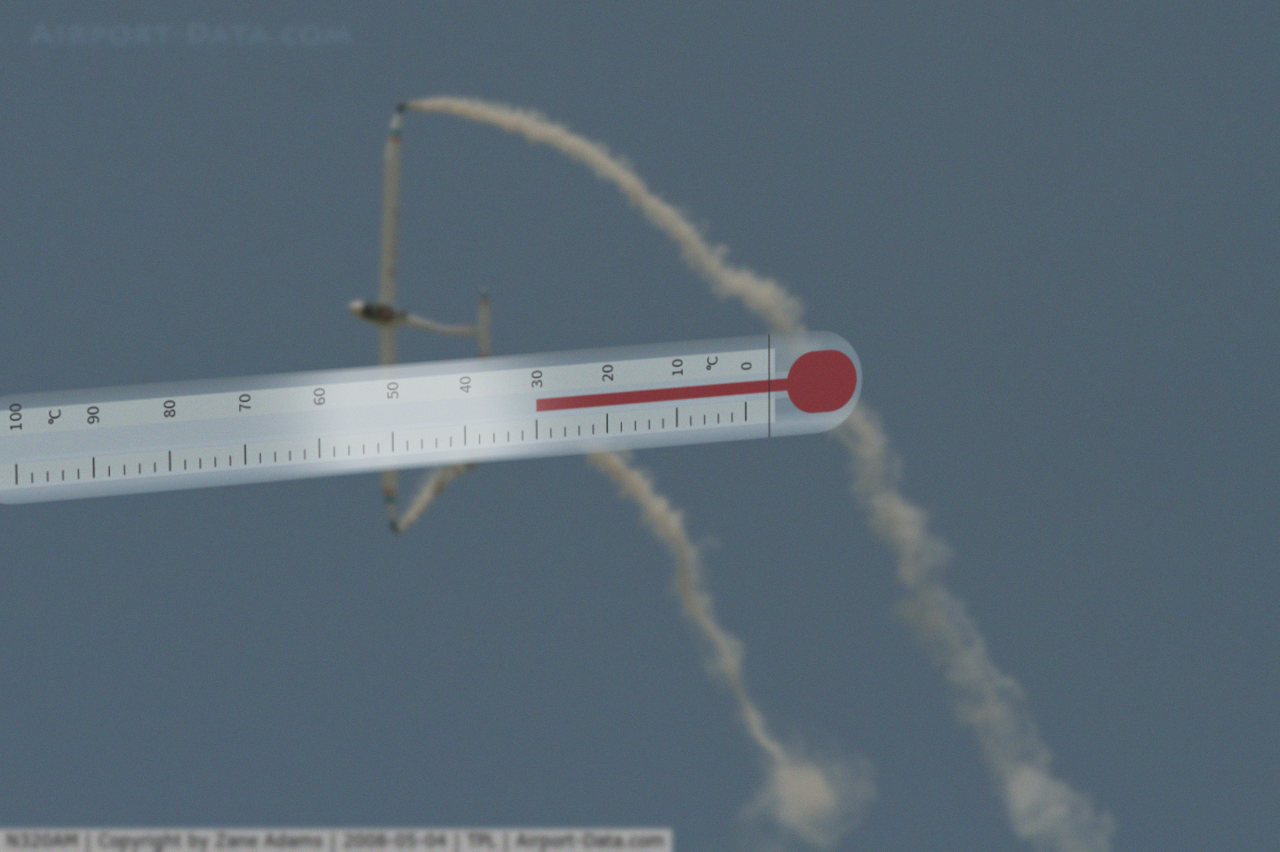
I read 30 (°C)
